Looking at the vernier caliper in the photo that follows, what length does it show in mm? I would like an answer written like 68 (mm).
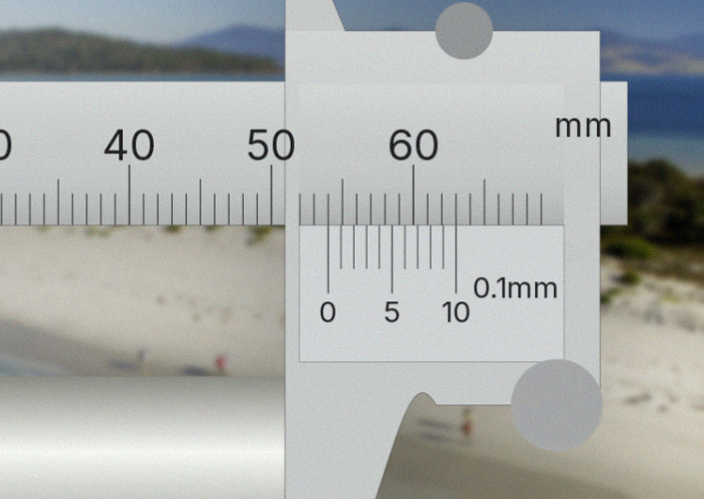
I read 54.0 (mm)
